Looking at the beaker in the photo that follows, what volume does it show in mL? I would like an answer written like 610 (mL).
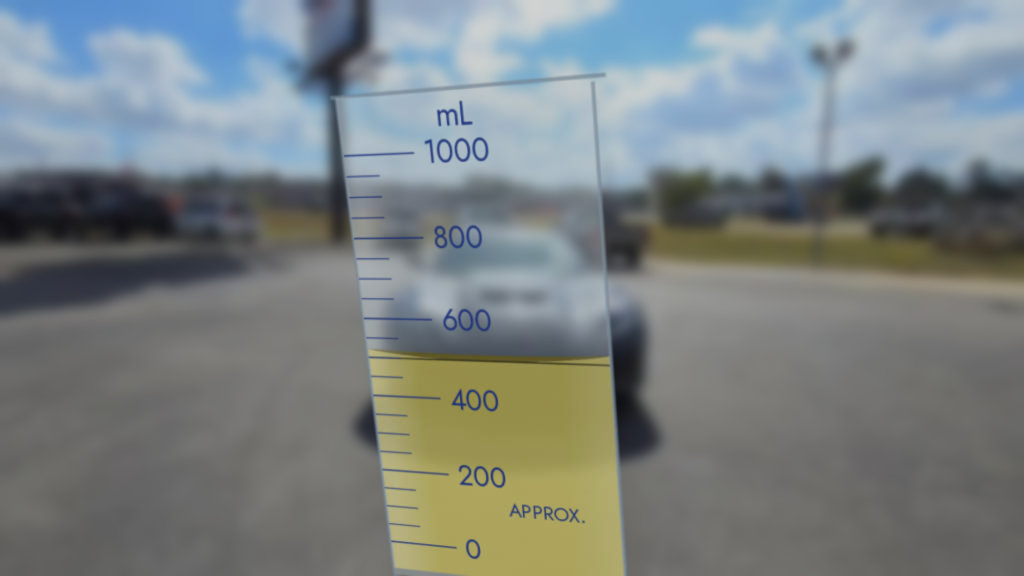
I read 500 (mL)
